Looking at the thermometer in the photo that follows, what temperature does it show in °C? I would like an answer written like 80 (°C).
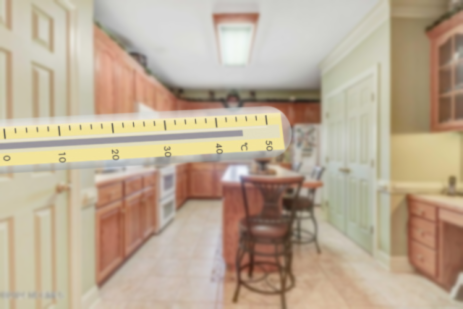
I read 45 (°C)
